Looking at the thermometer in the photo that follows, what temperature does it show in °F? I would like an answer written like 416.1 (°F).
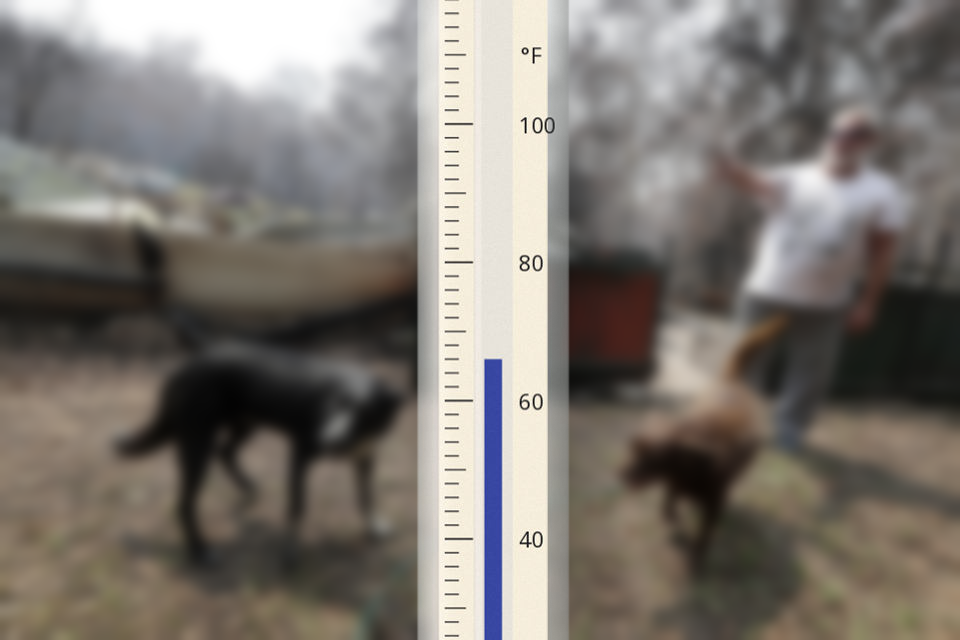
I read 66 (°F)
